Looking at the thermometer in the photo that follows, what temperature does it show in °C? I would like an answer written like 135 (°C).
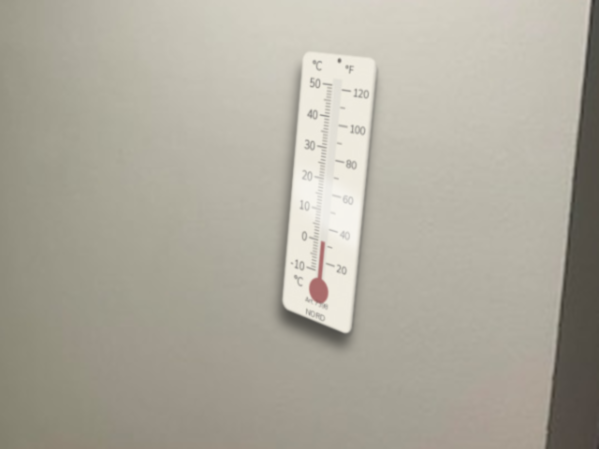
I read 0 (°C)
